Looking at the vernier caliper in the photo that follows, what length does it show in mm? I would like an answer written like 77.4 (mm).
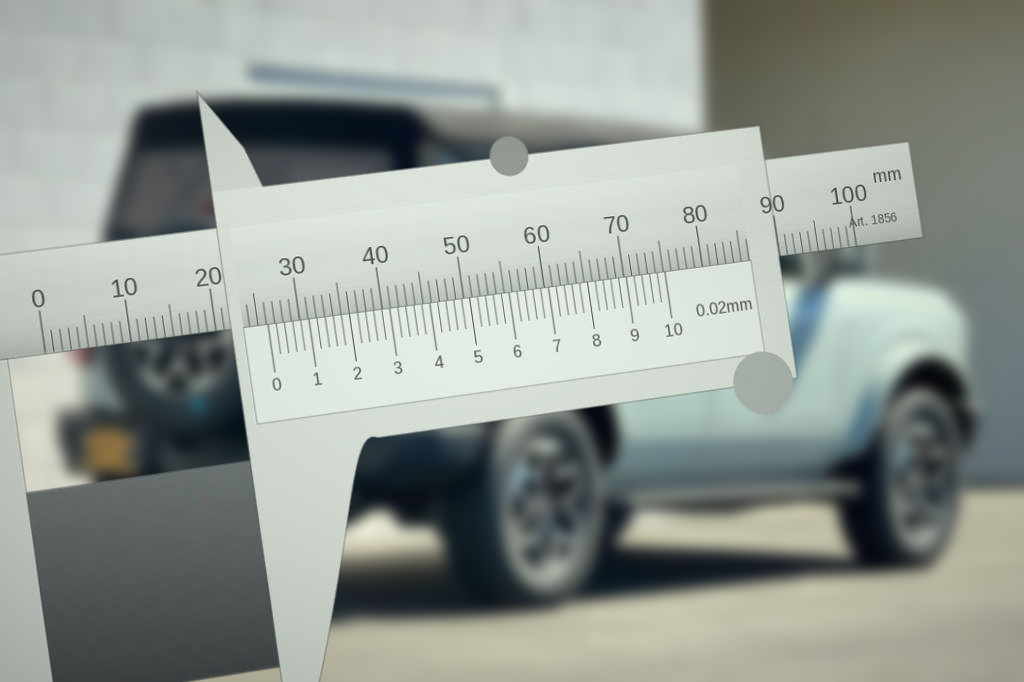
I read 26.2 (mm)
